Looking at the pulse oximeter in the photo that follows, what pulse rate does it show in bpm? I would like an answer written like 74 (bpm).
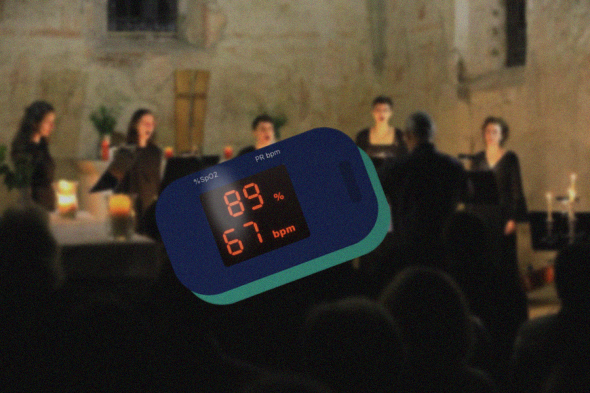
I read 67 (bpm)
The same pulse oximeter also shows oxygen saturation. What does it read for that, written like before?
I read 89 (%)
